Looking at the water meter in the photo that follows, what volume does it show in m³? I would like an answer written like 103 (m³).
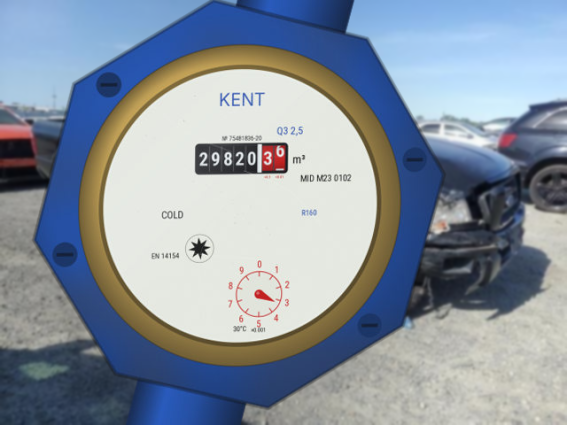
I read 29820.363 (m³)
